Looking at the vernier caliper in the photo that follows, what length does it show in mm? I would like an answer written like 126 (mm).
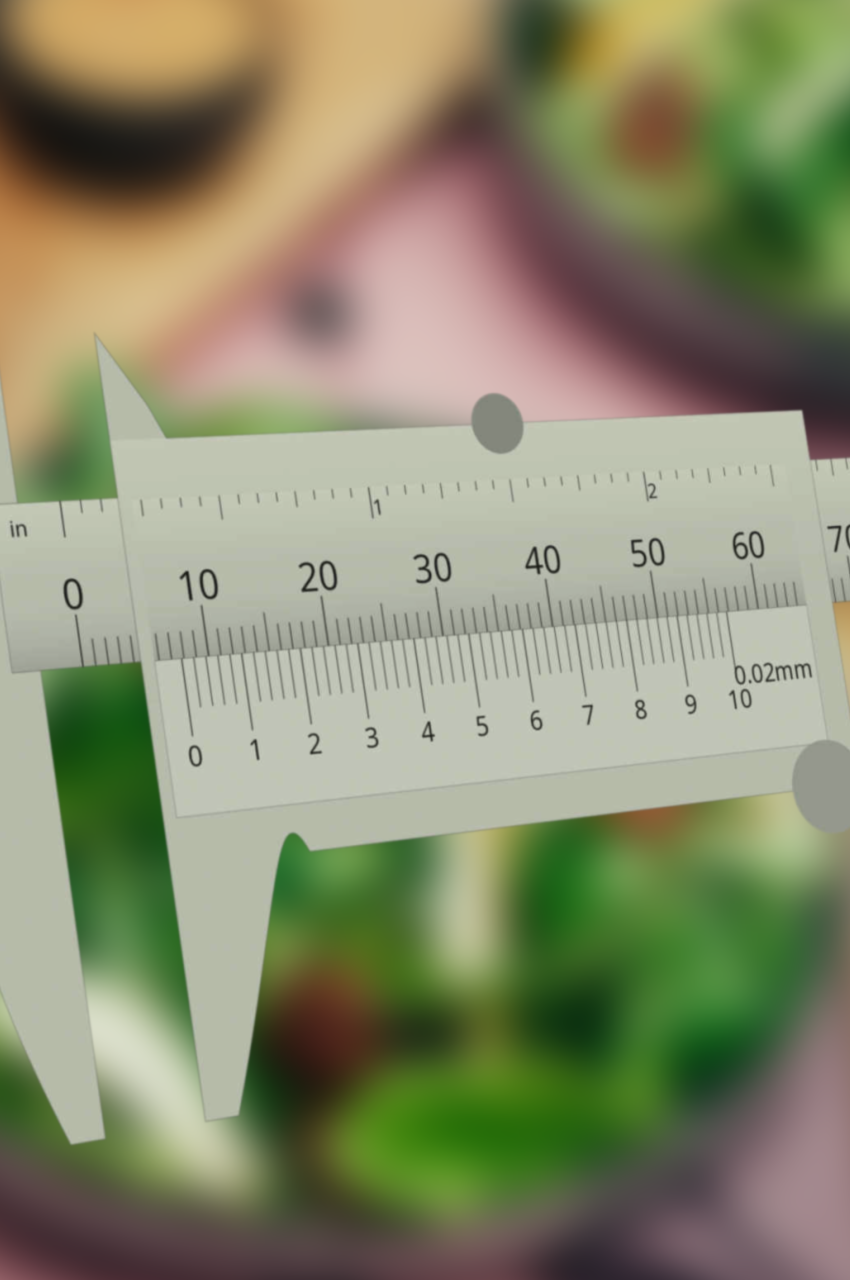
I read 7.8 (mm)
